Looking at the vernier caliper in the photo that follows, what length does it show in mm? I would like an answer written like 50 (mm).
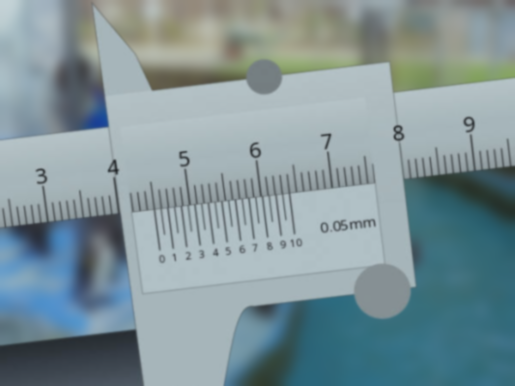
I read 45.0 (mm)
